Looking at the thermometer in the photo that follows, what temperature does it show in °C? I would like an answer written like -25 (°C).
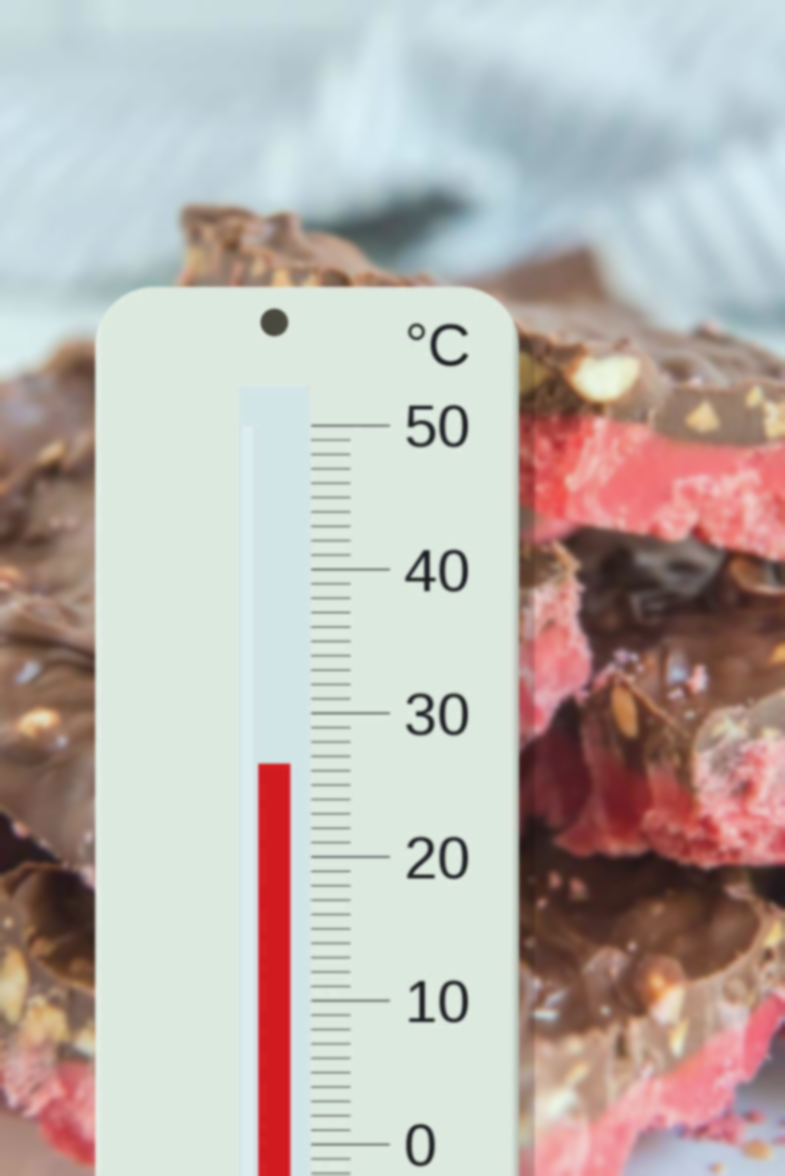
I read 26.5 (°C)
